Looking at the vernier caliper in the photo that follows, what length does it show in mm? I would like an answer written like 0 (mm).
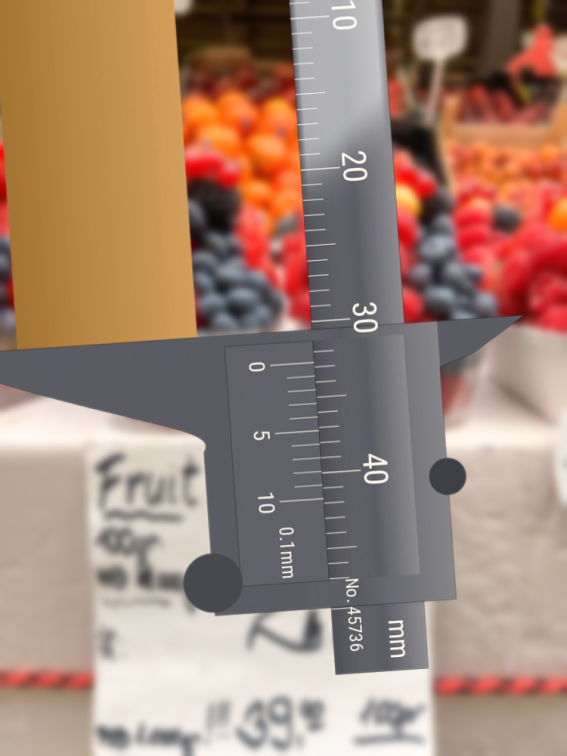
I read 32.7 (mm)
